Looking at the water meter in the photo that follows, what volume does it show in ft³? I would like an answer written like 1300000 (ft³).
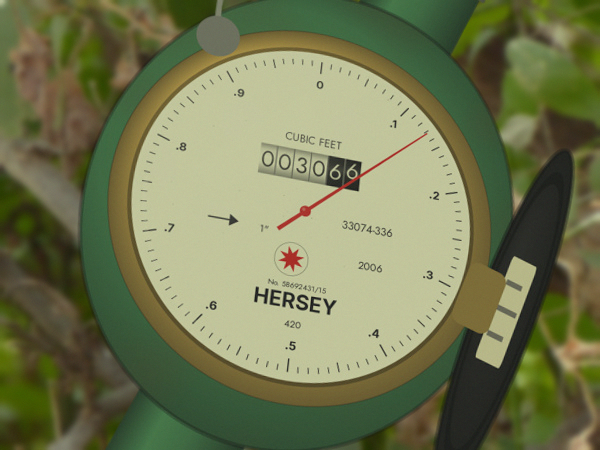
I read 3066.13 (ft³)
